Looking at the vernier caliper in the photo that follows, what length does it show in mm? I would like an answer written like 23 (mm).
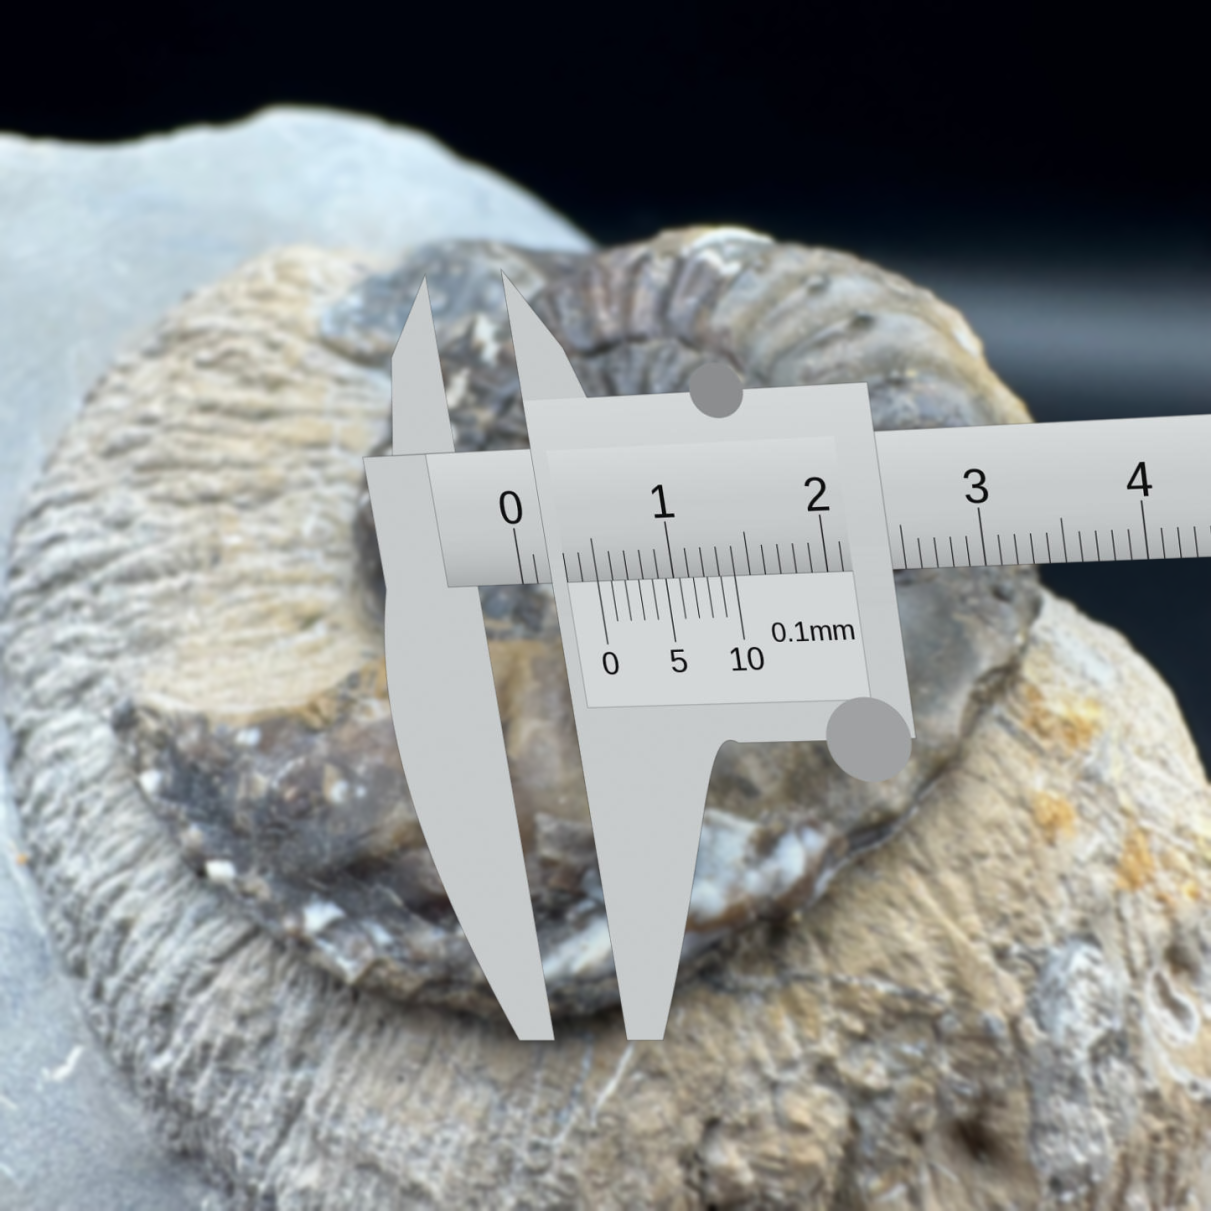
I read 5.0 (mm)
